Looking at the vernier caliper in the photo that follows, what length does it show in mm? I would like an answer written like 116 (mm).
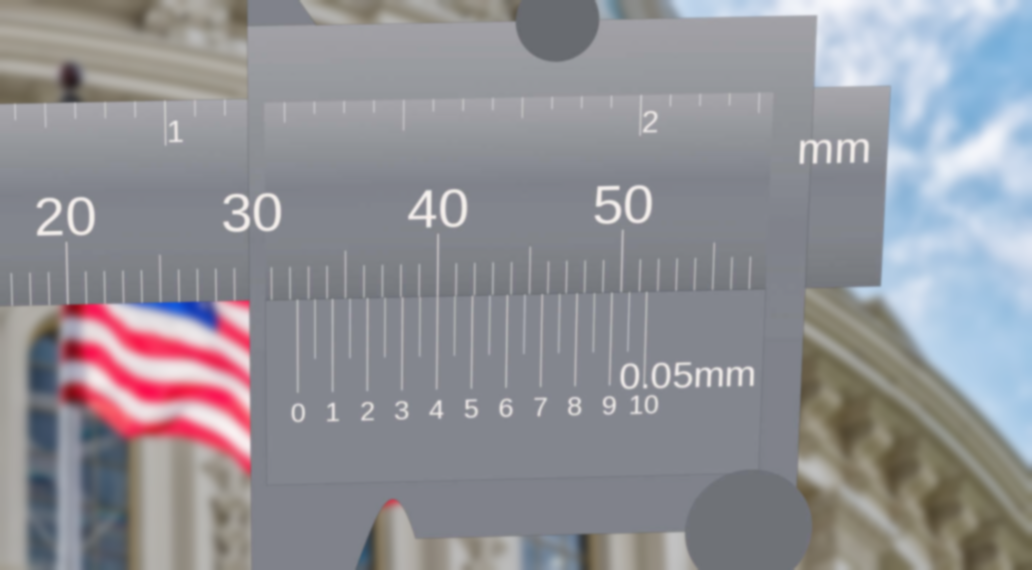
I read 32.4 (mm)
